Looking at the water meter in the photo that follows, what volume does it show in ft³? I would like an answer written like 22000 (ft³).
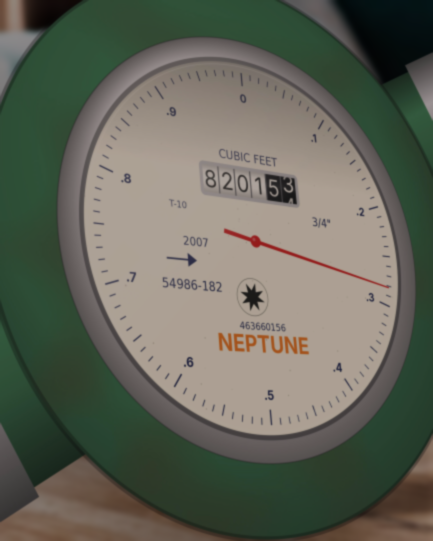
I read 820153.28 (ft³)
